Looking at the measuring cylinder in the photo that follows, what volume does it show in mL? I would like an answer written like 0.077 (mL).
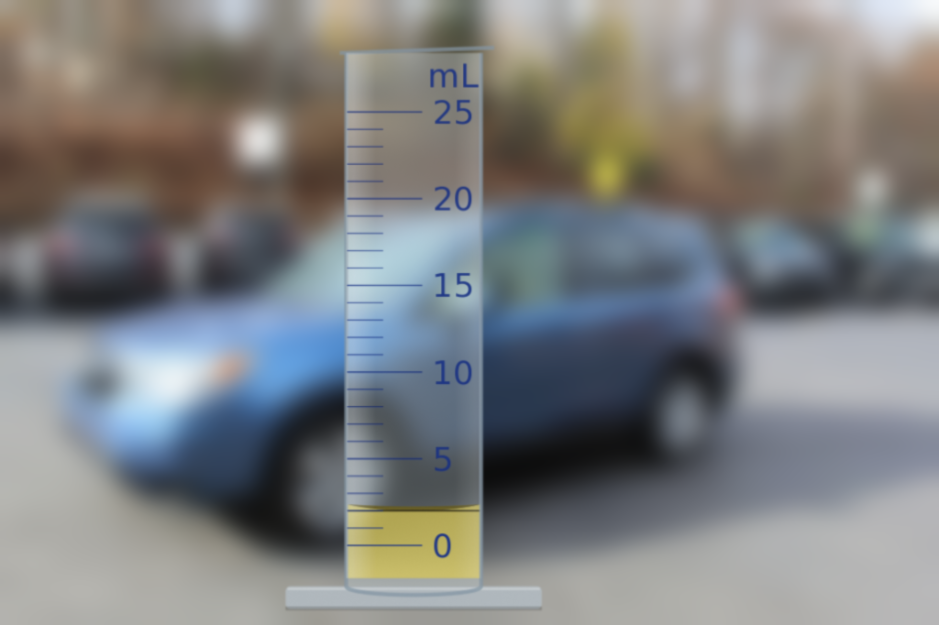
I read 2 (mL)
